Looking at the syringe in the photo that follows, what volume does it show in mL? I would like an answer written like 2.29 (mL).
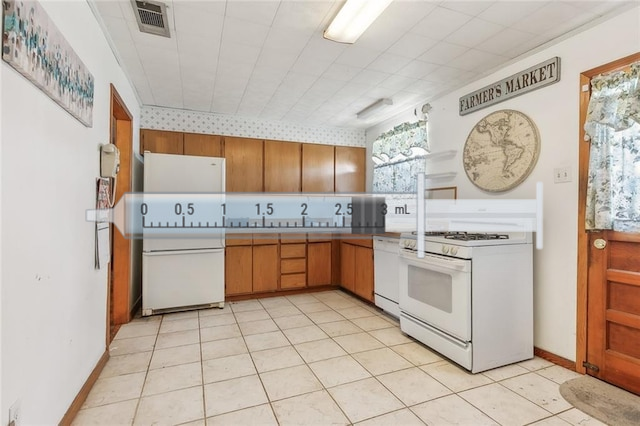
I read 2.6 (mL)
